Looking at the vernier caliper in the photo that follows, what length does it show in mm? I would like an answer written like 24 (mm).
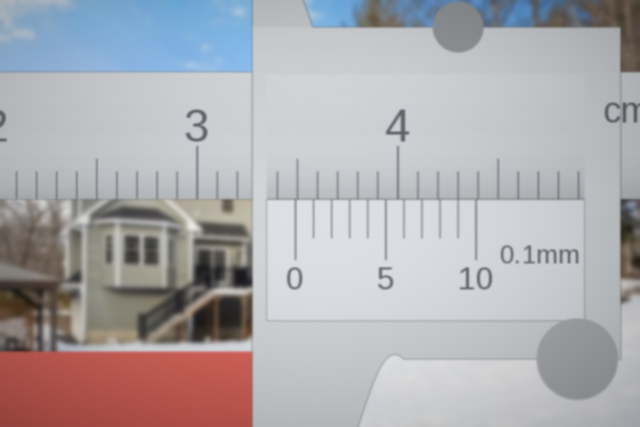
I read 34.9 (mm)
